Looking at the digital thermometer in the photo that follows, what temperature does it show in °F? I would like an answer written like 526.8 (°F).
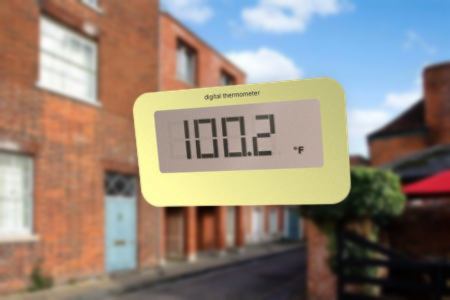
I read 100.2 (°F)
